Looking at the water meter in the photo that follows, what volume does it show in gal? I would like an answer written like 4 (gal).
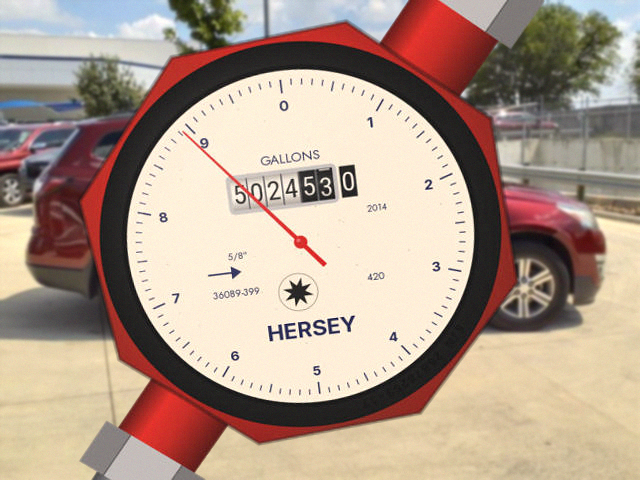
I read 5024528.9 (gal)
